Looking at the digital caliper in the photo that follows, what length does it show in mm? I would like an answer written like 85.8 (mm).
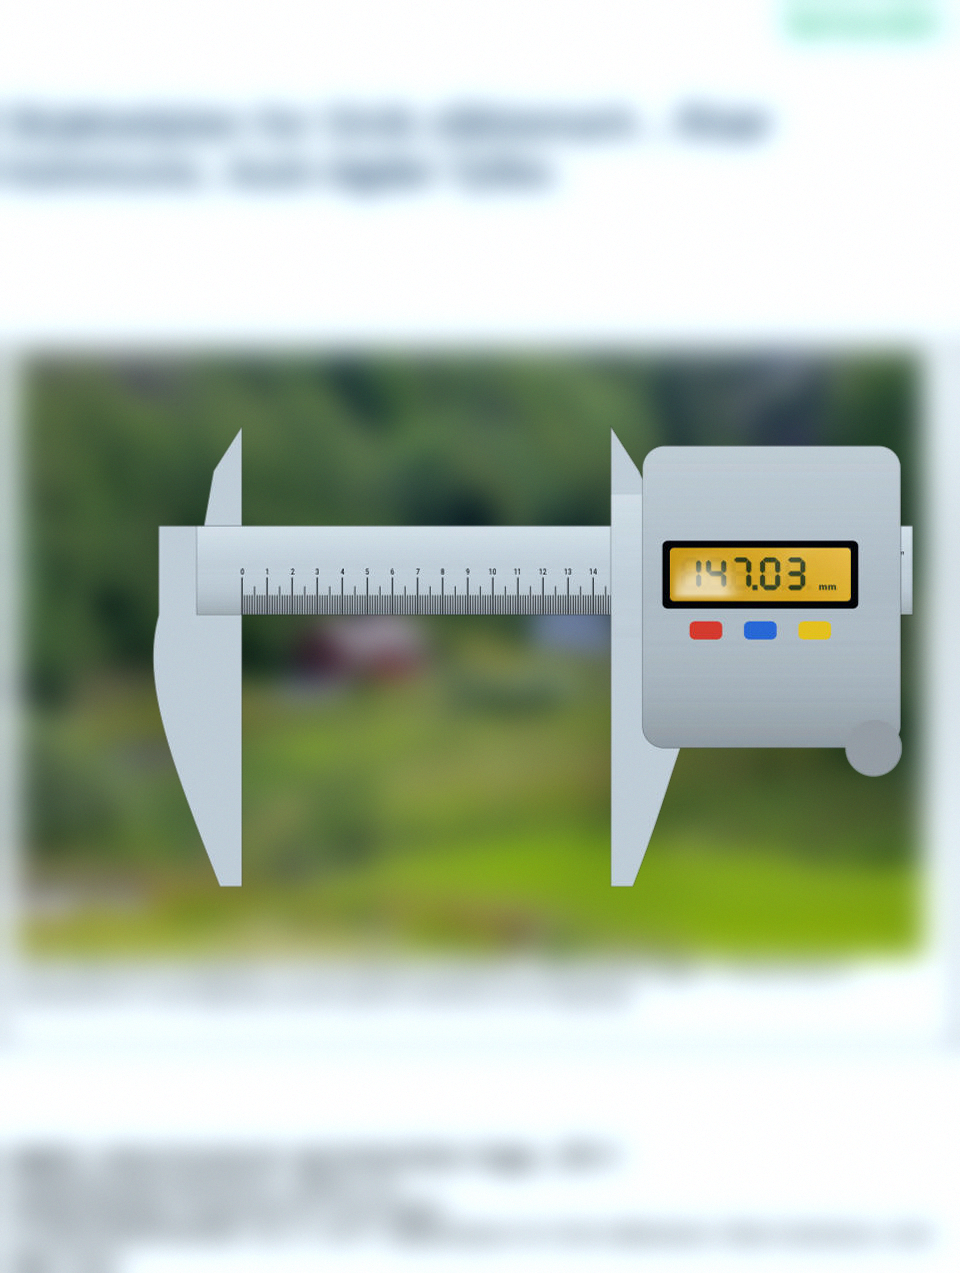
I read 147.03 (mm)
